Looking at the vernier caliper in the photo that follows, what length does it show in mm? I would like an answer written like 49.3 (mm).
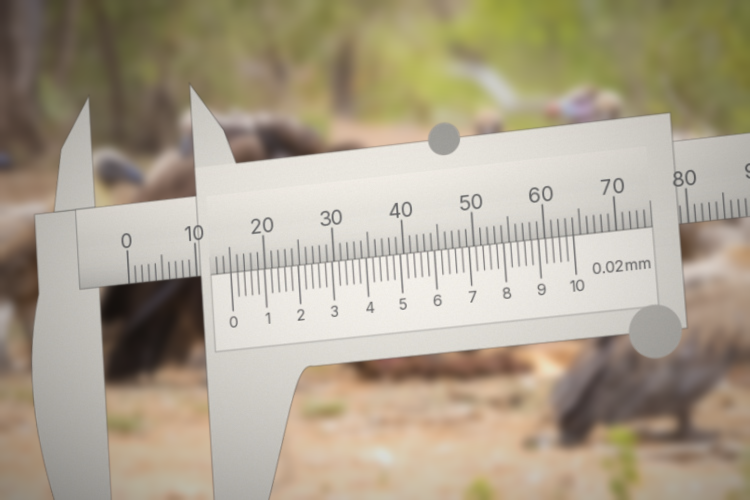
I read 15.0 (mm)
